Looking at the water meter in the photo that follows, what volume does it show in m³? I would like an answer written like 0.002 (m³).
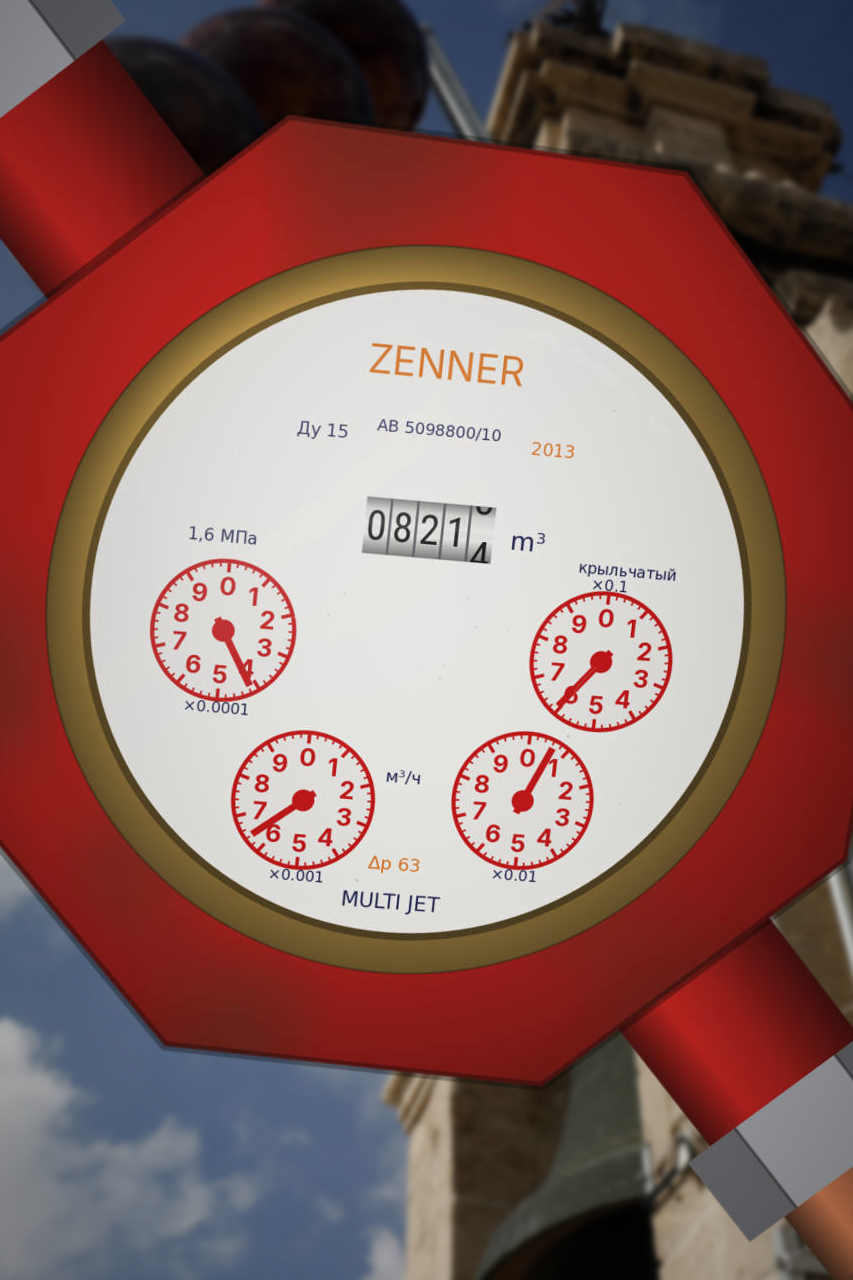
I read 8213.6064 (m³)
